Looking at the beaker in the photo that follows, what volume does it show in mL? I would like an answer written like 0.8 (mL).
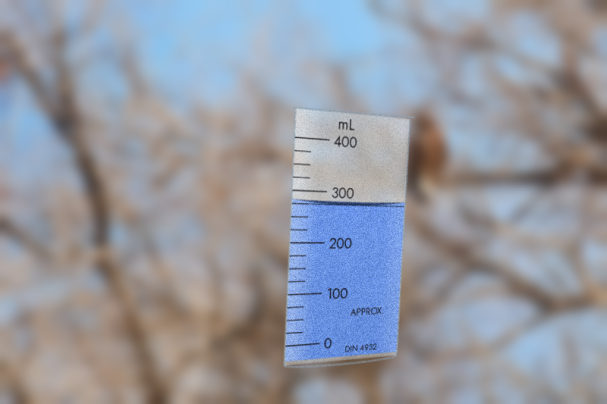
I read 275 (mL)
